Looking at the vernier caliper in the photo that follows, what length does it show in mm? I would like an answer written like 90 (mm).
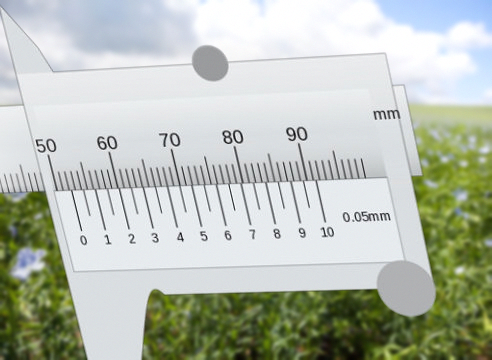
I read 52.4 (mm)
